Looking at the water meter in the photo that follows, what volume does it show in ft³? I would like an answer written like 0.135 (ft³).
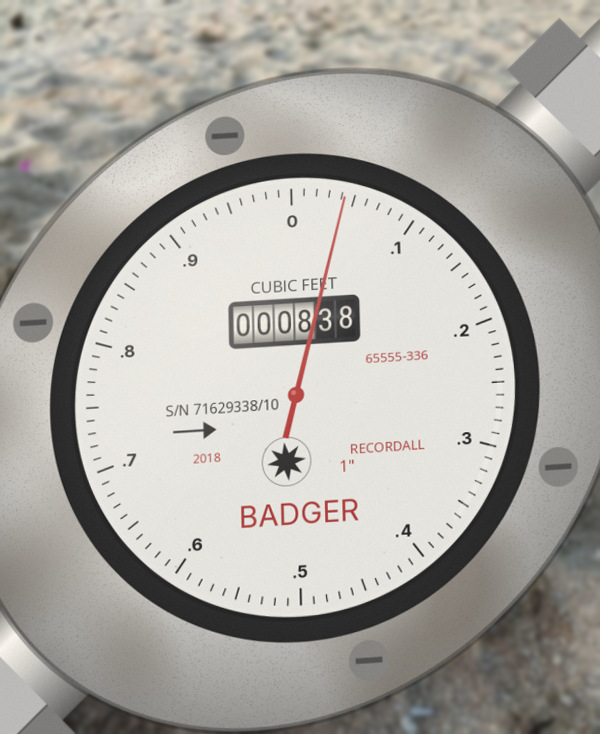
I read 838.04 (ft³)
